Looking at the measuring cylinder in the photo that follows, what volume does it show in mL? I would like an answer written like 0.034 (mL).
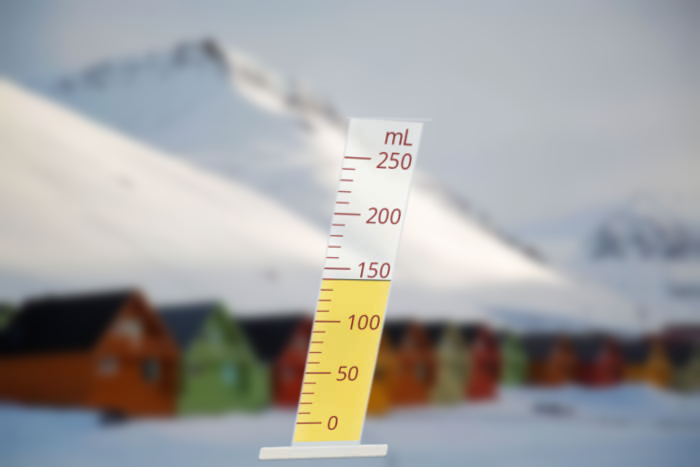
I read 140 (mL)
